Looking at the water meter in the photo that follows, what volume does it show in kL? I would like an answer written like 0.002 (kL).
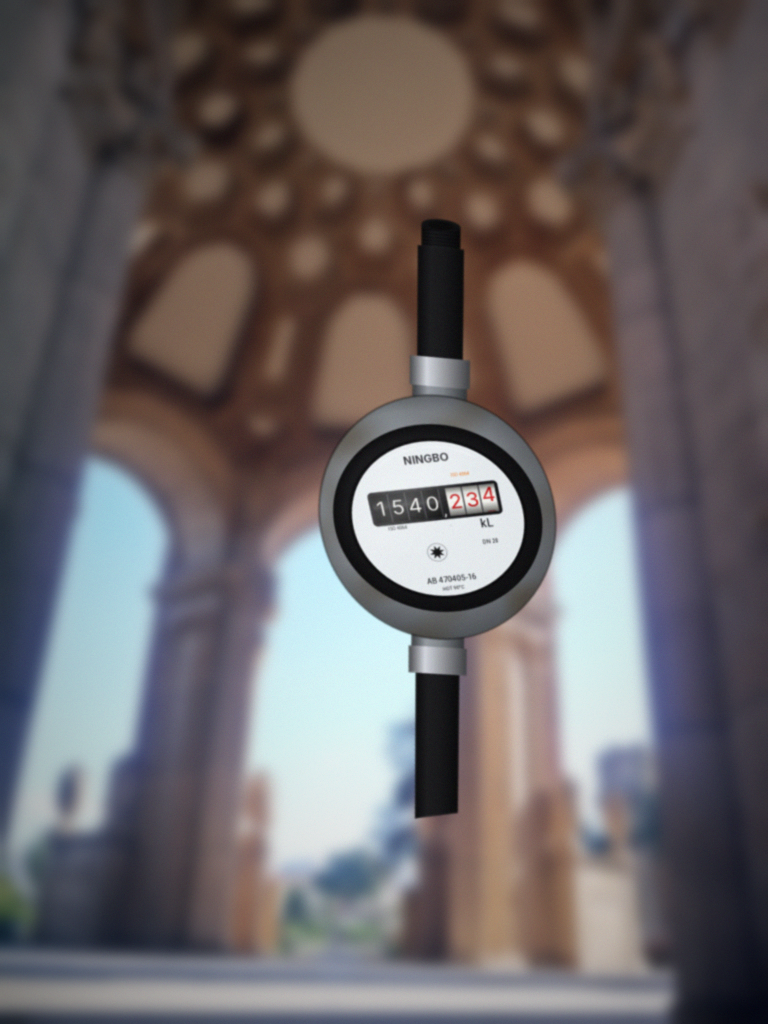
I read 1540.234 (kL)
